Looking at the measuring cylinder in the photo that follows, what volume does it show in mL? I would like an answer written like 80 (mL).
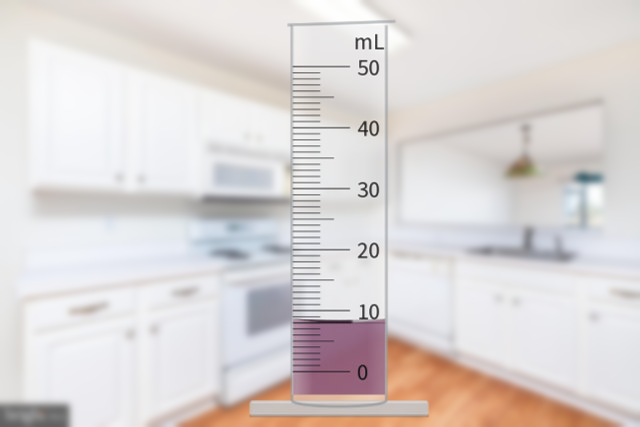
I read 8 (mL)
